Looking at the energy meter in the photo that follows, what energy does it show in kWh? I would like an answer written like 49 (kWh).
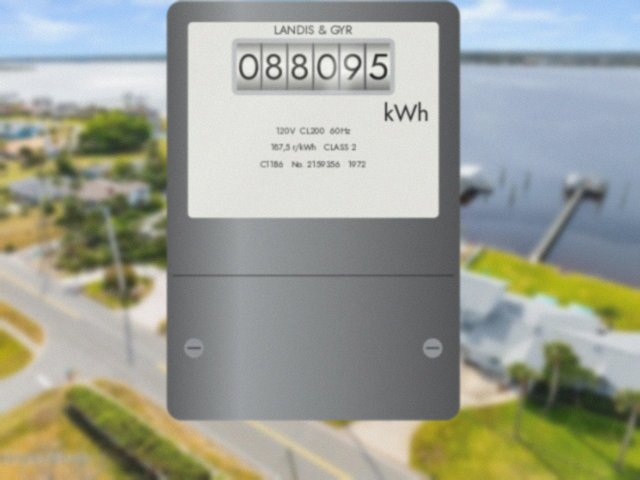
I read 88095 (kWh)
